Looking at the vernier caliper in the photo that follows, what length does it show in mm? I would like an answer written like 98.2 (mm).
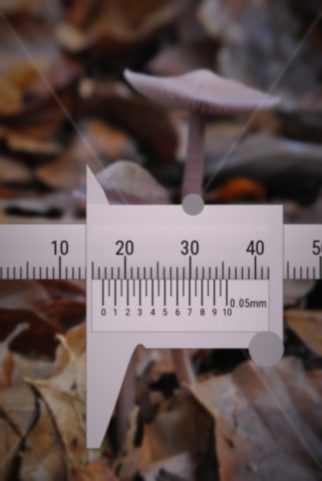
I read 16.6 (mm)
